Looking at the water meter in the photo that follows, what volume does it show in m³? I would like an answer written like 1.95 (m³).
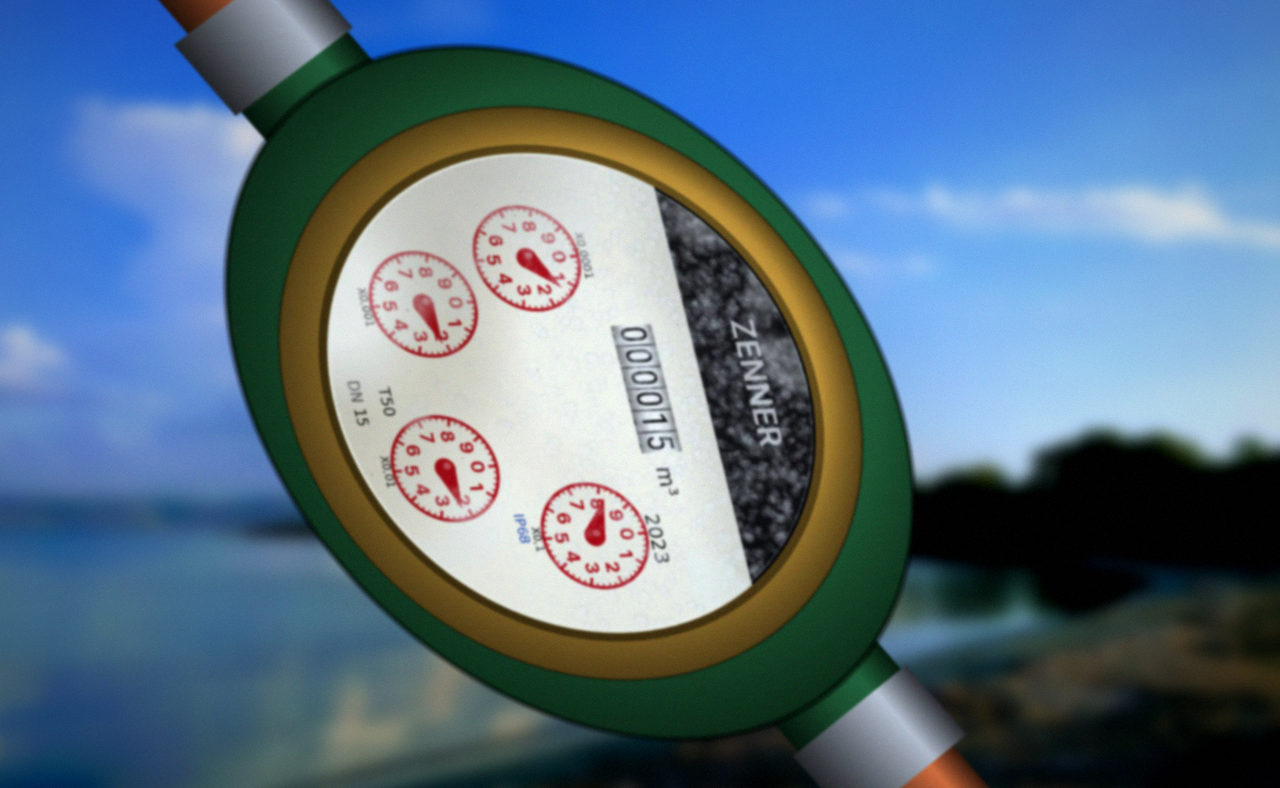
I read 15.8221 (m³)
